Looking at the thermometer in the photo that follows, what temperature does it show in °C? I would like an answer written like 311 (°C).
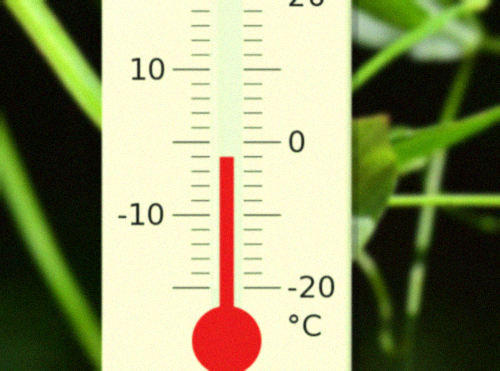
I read -2 (°C)
